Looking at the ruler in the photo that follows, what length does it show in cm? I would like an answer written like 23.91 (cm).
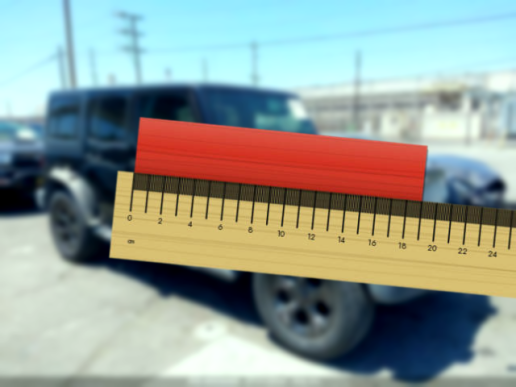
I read 19 (cm)
